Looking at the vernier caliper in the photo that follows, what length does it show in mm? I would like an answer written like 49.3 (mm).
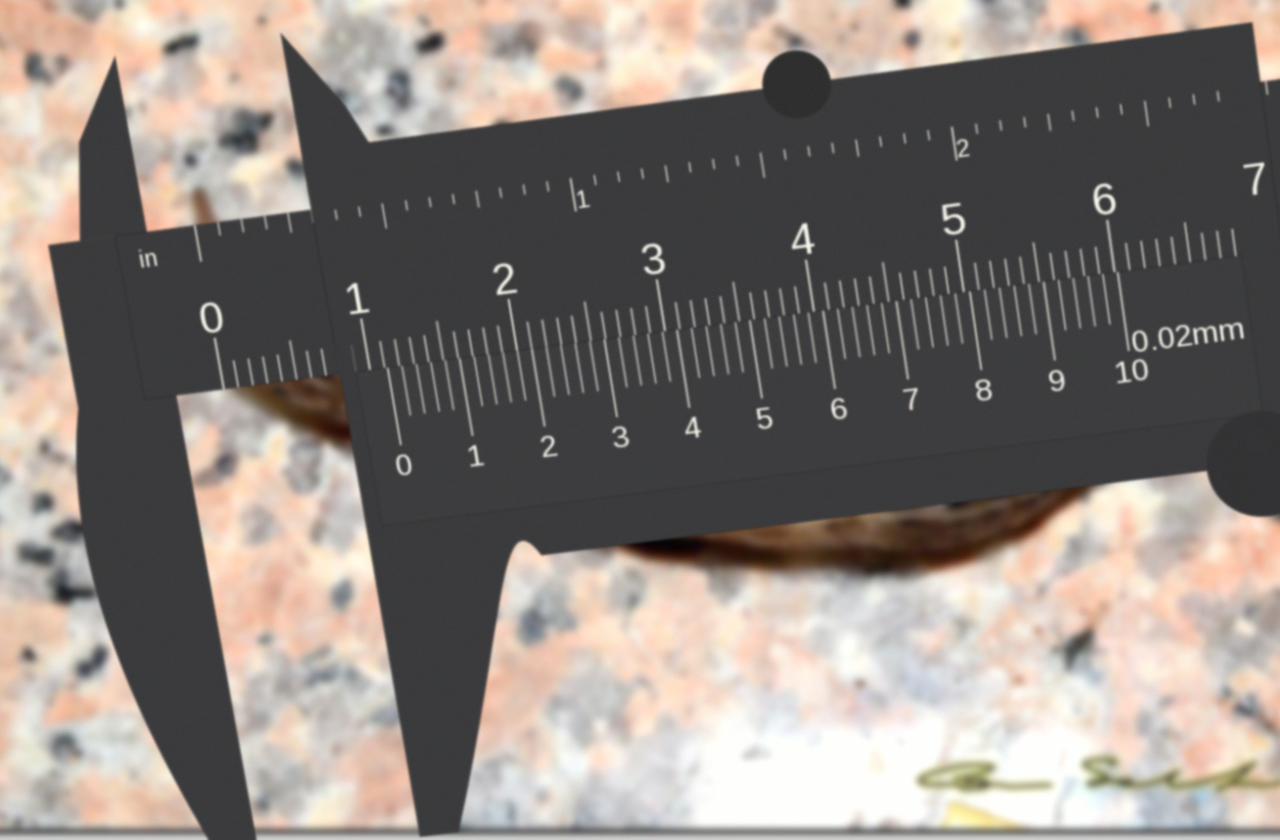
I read 11.2 (mm)
